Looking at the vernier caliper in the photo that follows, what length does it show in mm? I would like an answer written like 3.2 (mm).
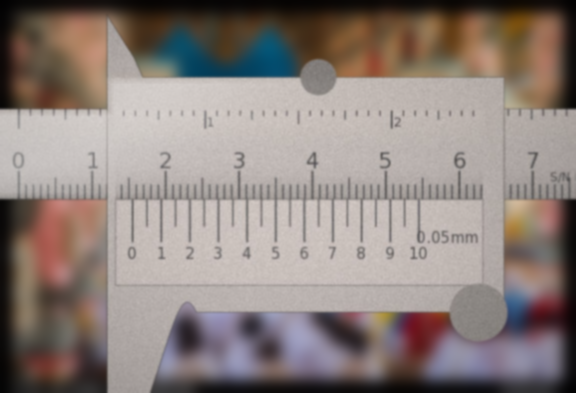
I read 15.5 (mm)
